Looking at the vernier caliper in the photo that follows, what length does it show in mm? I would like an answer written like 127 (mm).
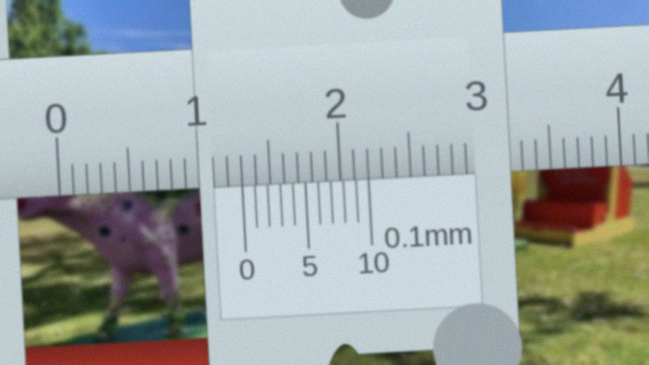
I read 13.0 (mm)
